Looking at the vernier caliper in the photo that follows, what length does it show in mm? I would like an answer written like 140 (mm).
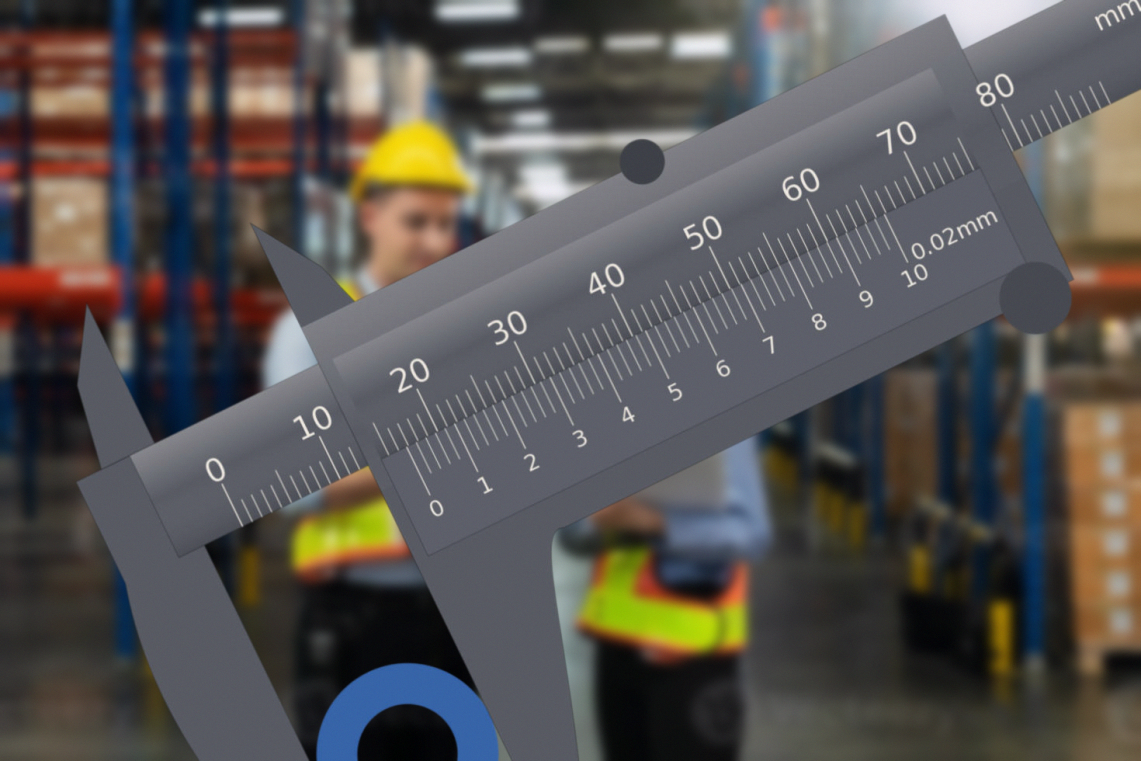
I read 16.8 (mm)
